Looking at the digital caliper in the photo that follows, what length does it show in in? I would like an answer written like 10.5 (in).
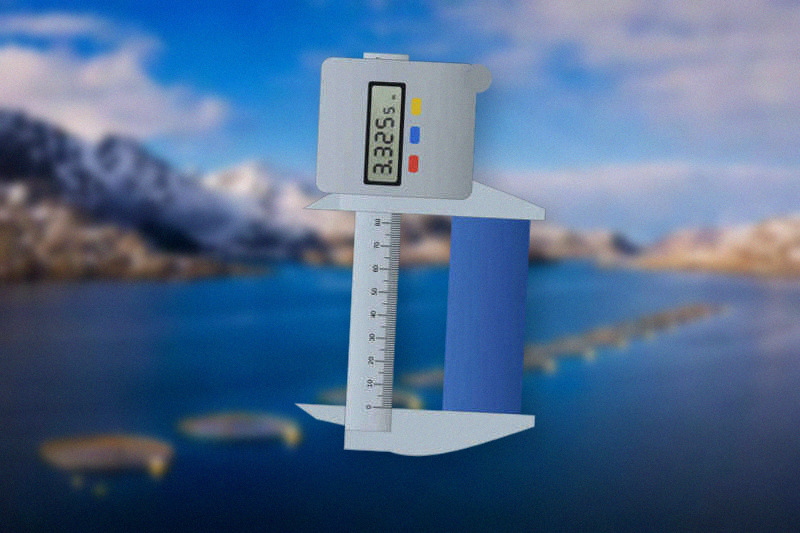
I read 3.3255 (in)
